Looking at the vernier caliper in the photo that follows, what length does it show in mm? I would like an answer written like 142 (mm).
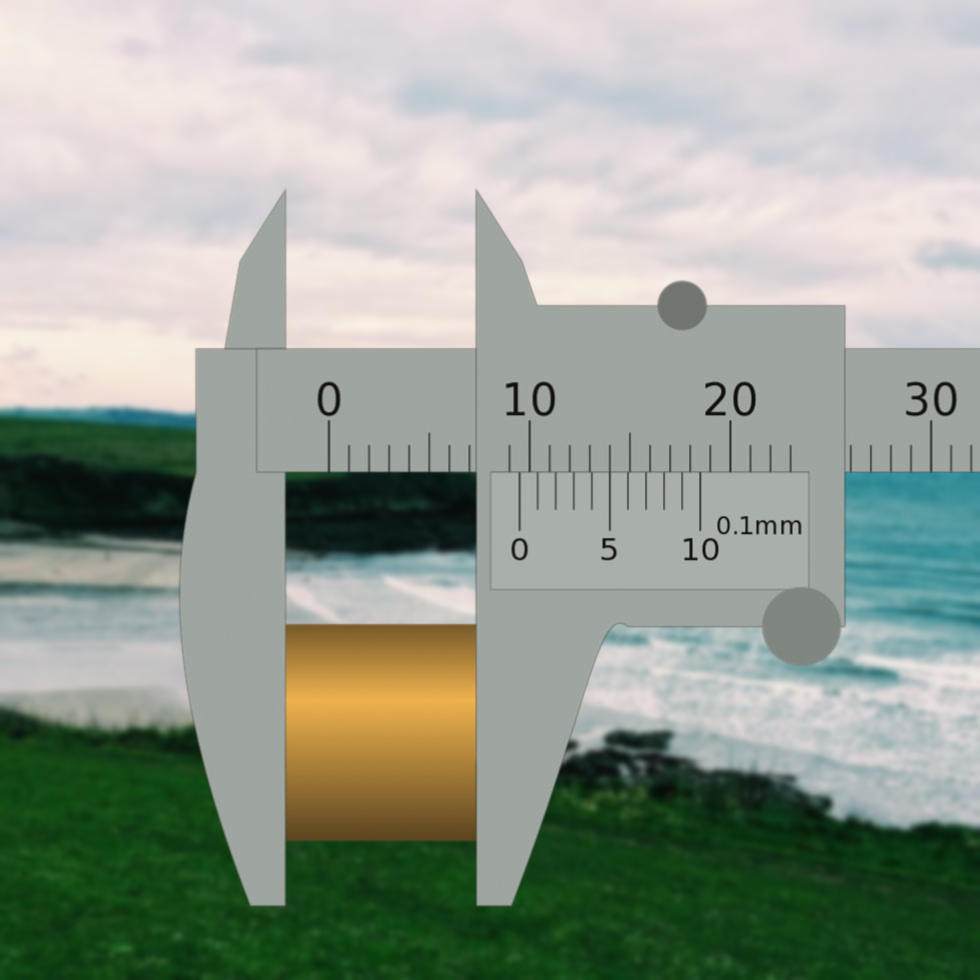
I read 9.5 (mm)
